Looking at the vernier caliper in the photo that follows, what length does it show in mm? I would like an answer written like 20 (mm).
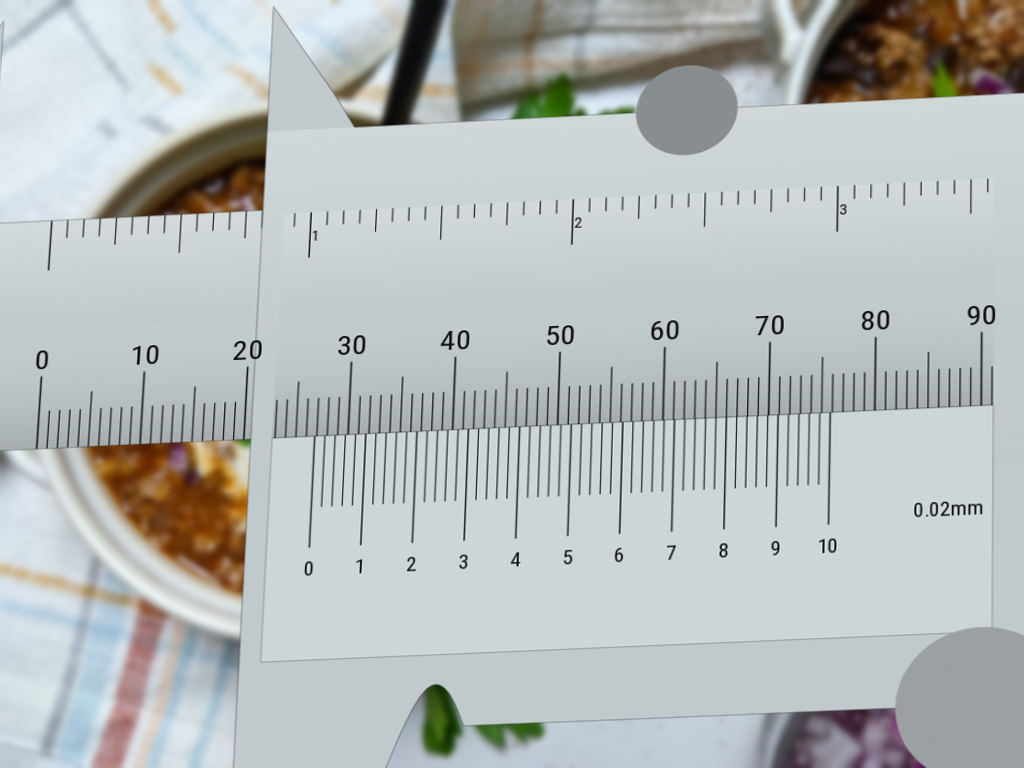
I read 26.8 (mm)
